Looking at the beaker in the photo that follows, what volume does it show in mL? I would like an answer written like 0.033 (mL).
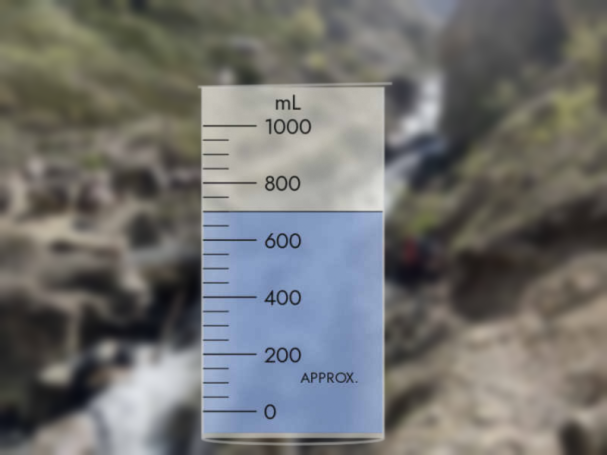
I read 700 (mL)
